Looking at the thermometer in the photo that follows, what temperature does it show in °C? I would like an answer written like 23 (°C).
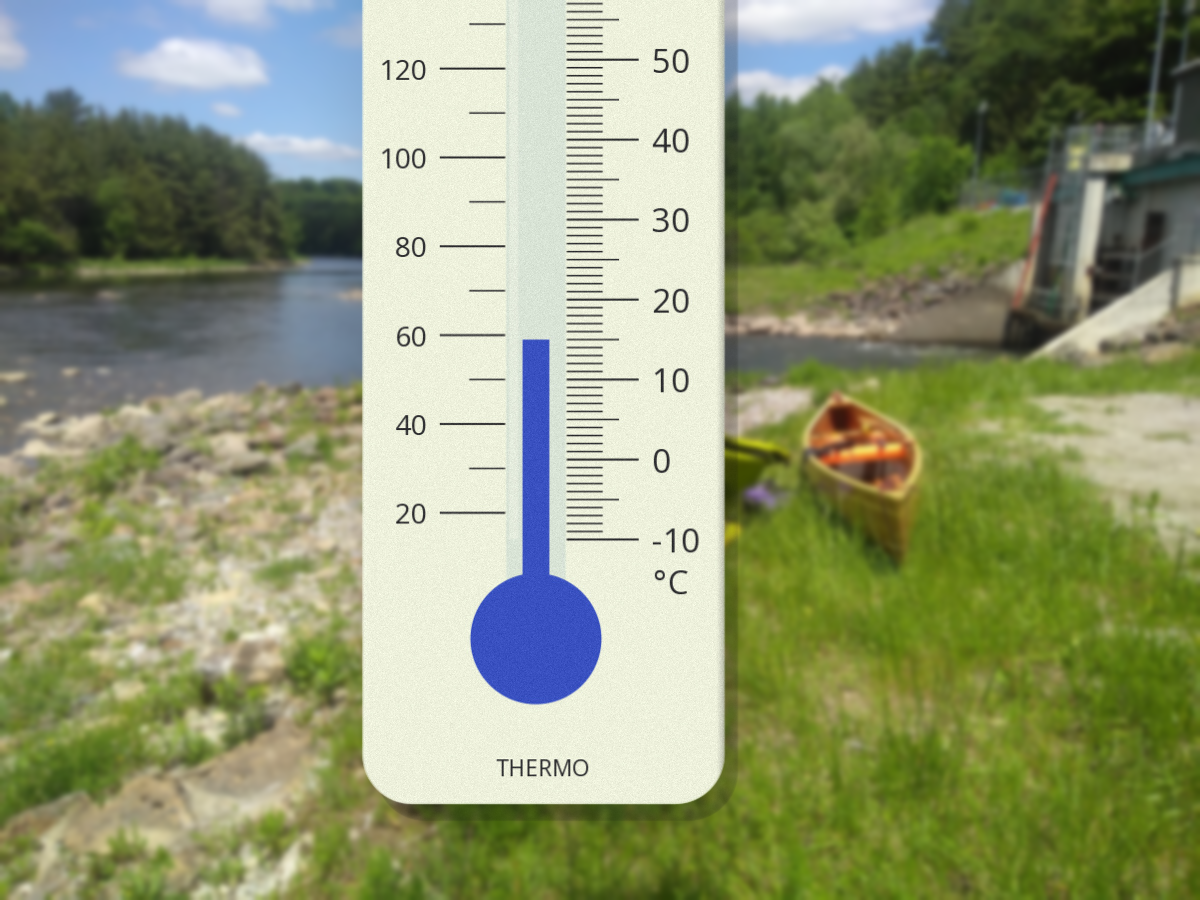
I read 15 (°C)
